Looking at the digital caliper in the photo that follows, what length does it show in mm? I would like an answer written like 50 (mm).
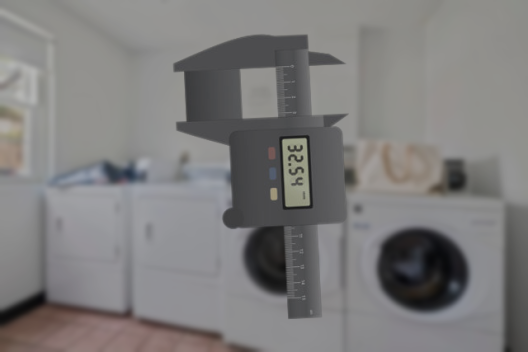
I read 32.54 (mm)
